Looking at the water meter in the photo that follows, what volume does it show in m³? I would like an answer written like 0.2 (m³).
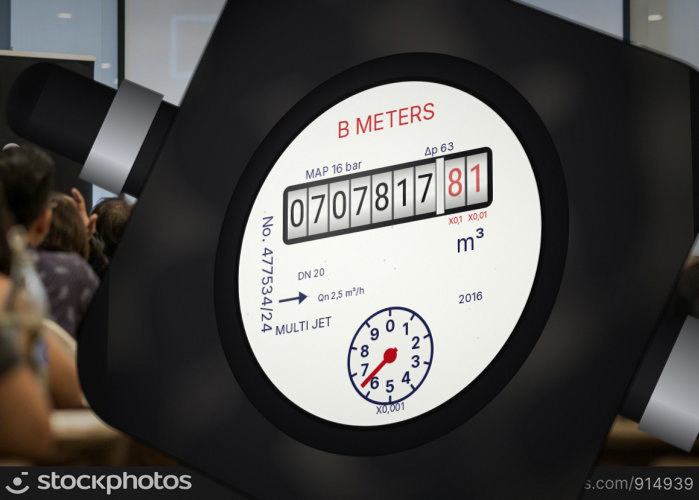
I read 707817.816 (m³)
